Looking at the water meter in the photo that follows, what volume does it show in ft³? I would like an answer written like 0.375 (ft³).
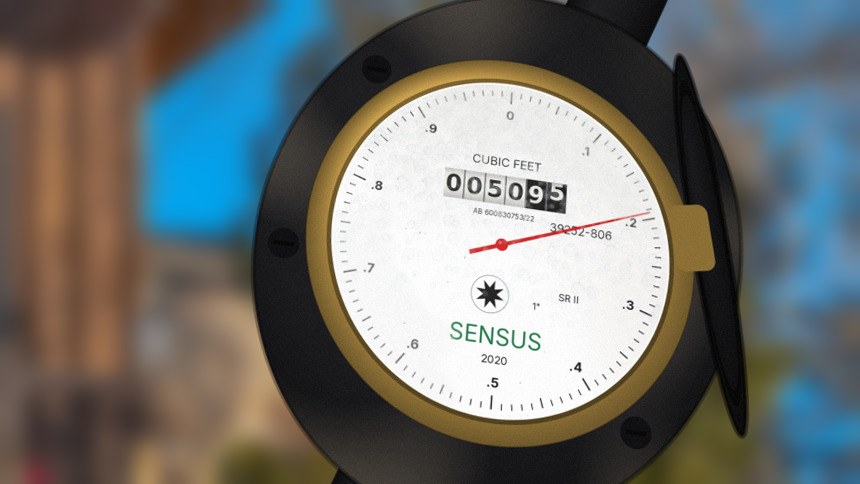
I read 5095.19 (ft³)
